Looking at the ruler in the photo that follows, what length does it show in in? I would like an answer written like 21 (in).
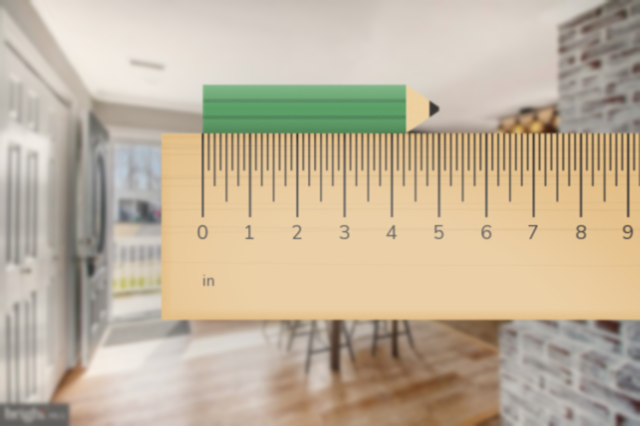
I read 5 (in)
